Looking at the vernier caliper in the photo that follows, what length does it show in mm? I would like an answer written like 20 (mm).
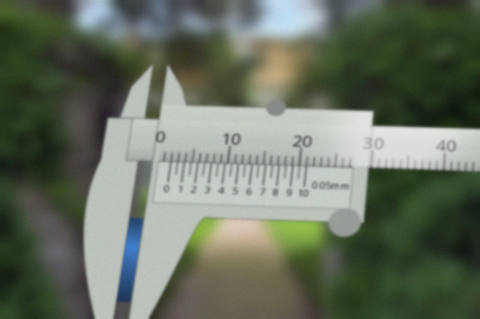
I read 2.0 (mm)
